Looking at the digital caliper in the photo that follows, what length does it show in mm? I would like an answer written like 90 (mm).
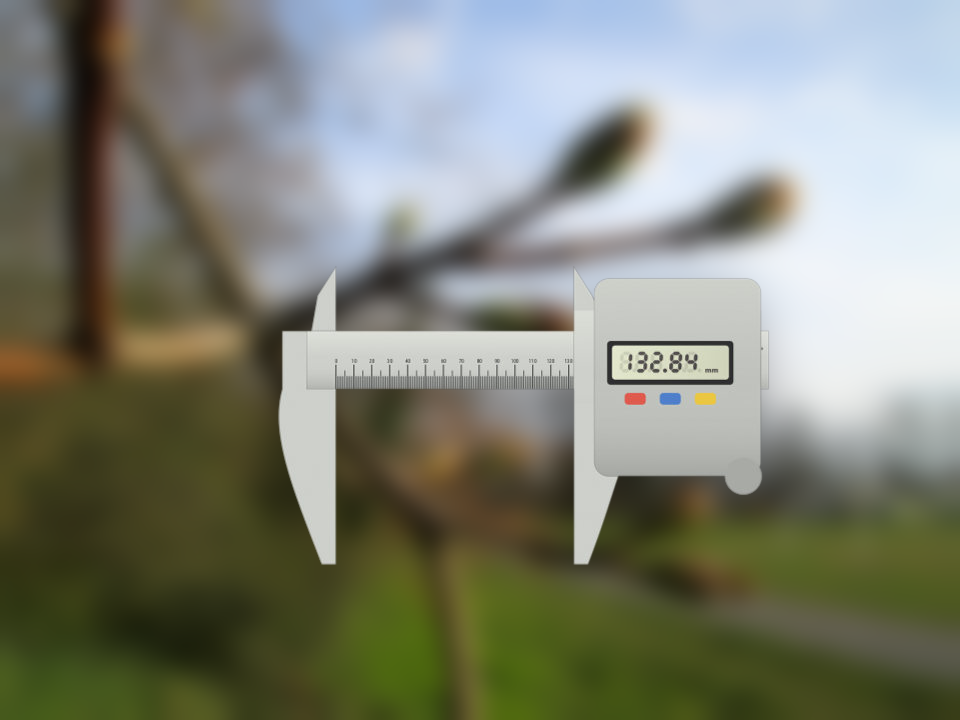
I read 132.84 (mm)
